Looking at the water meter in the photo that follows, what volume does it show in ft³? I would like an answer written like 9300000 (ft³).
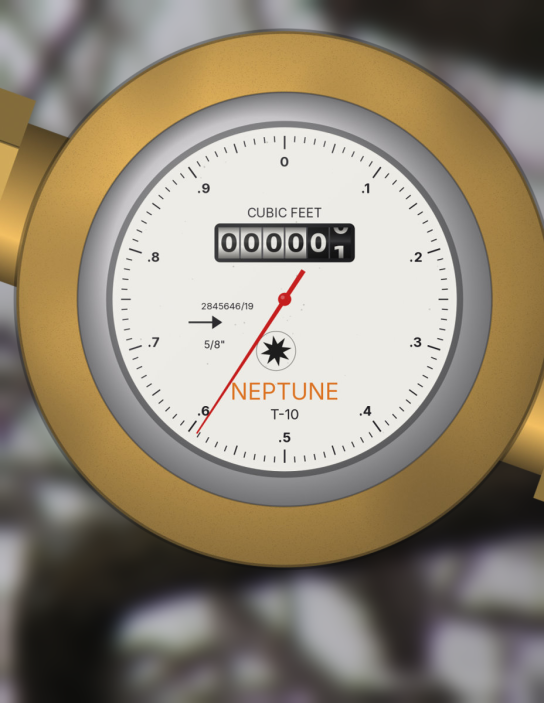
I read 0.59 (ft³)
